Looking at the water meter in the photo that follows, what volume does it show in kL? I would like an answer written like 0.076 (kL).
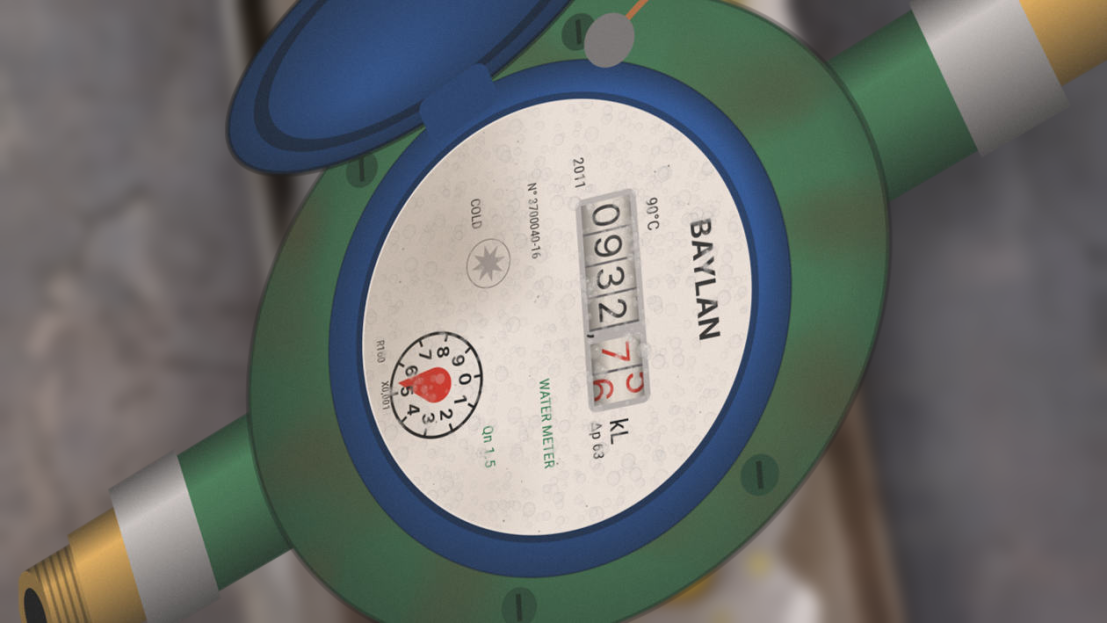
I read 932.755 (kL)
